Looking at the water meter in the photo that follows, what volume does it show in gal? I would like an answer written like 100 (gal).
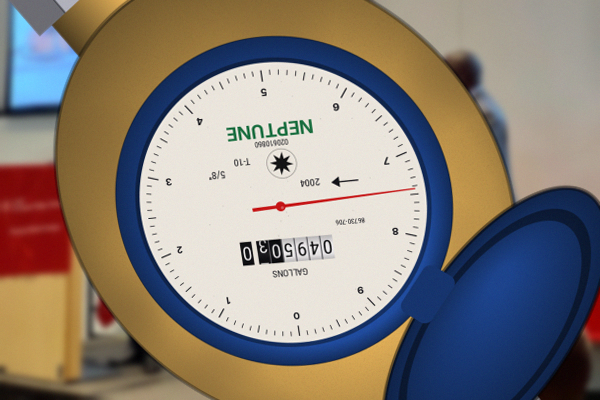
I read 495027.4 (gal)
